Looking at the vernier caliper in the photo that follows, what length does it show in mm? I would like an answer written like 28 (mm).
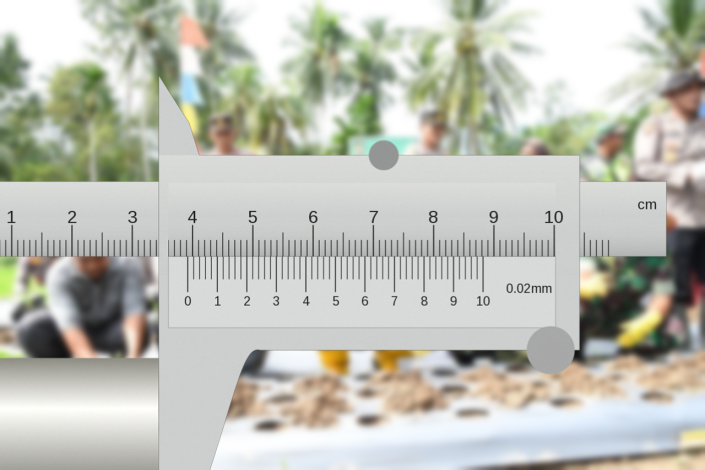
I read 39.2 (mm)
